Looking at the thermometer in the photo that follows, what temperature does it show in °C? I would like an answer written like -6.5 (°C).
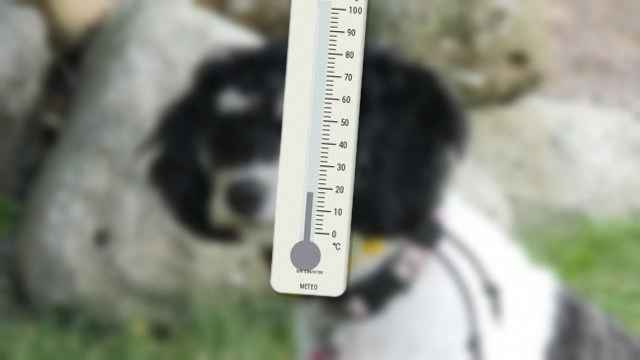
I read 18 (°C)
